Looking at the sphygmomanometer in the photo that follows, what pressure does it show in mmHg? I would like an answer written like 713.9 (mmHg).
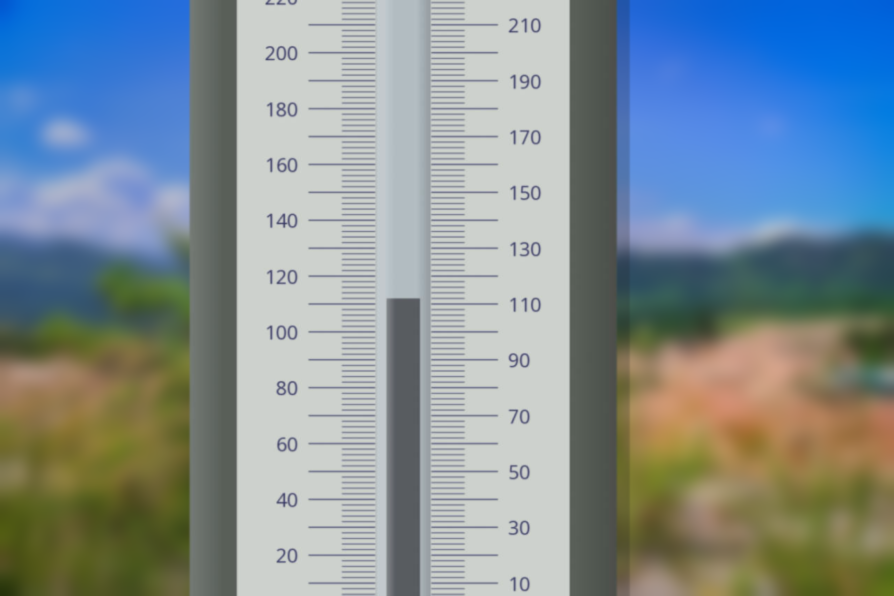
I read 112 (mmHg)
